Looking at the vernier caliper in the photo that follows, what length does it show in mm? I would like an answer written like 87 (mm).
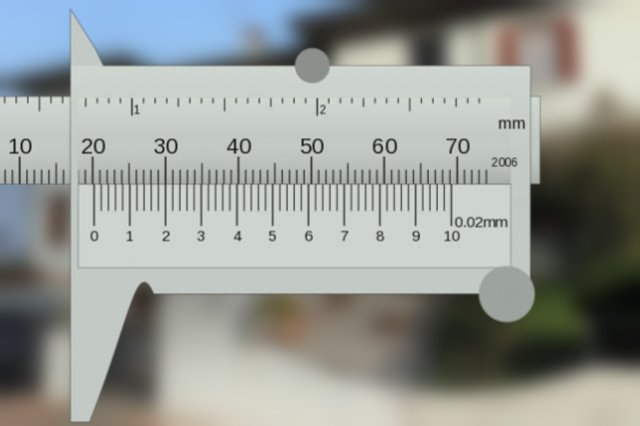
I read 20.2 (mm)
